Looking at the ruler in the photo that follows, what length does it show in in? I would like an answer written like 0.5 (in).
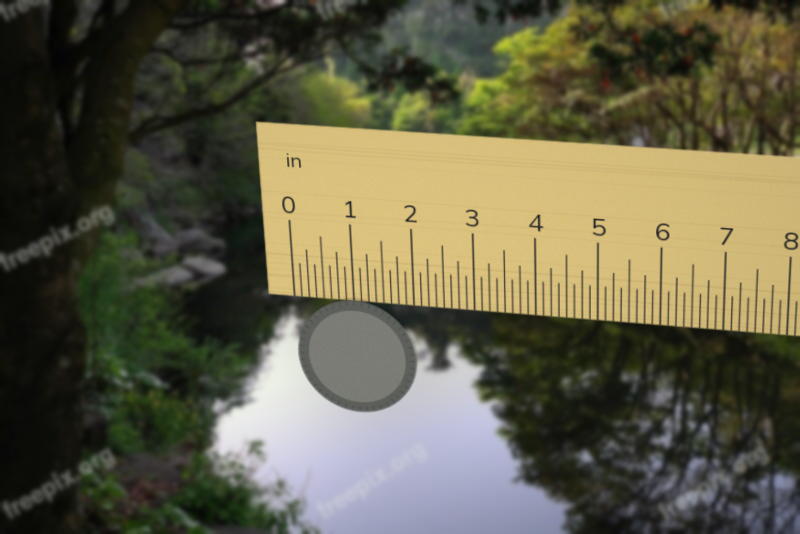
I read 2 (in)
